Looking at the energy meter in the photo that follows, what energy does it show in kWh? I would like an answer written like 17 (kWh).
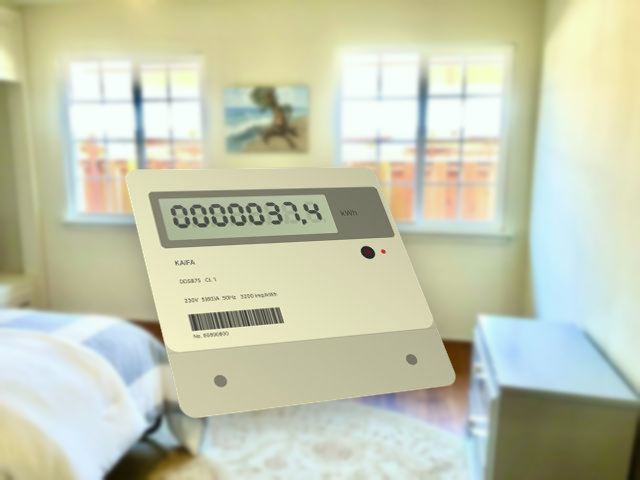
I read 37.4 (kWh)
